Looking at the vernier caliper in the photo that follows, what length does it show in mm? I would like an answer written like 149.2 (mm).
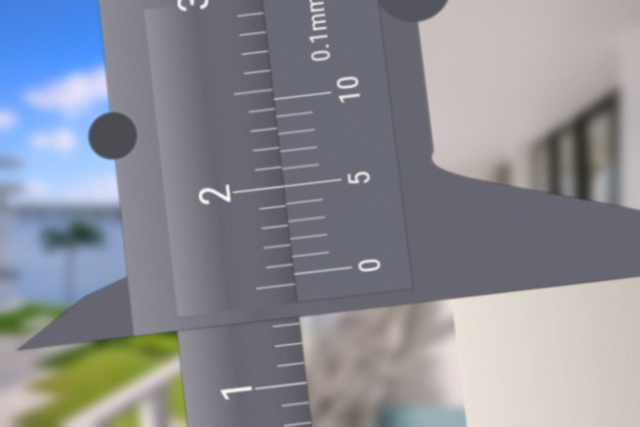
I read 15.5 (mm)
